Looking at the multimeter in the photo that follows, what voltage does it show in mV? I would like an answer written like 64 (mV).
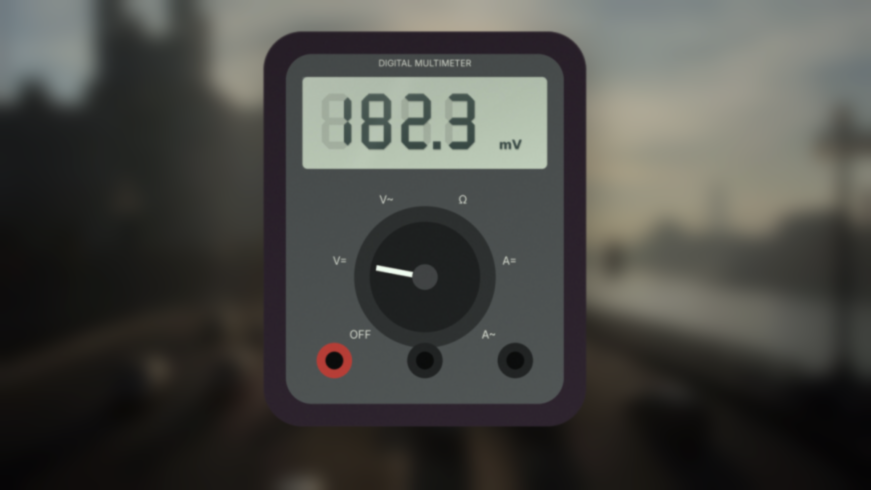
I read 182.3 (mV)
